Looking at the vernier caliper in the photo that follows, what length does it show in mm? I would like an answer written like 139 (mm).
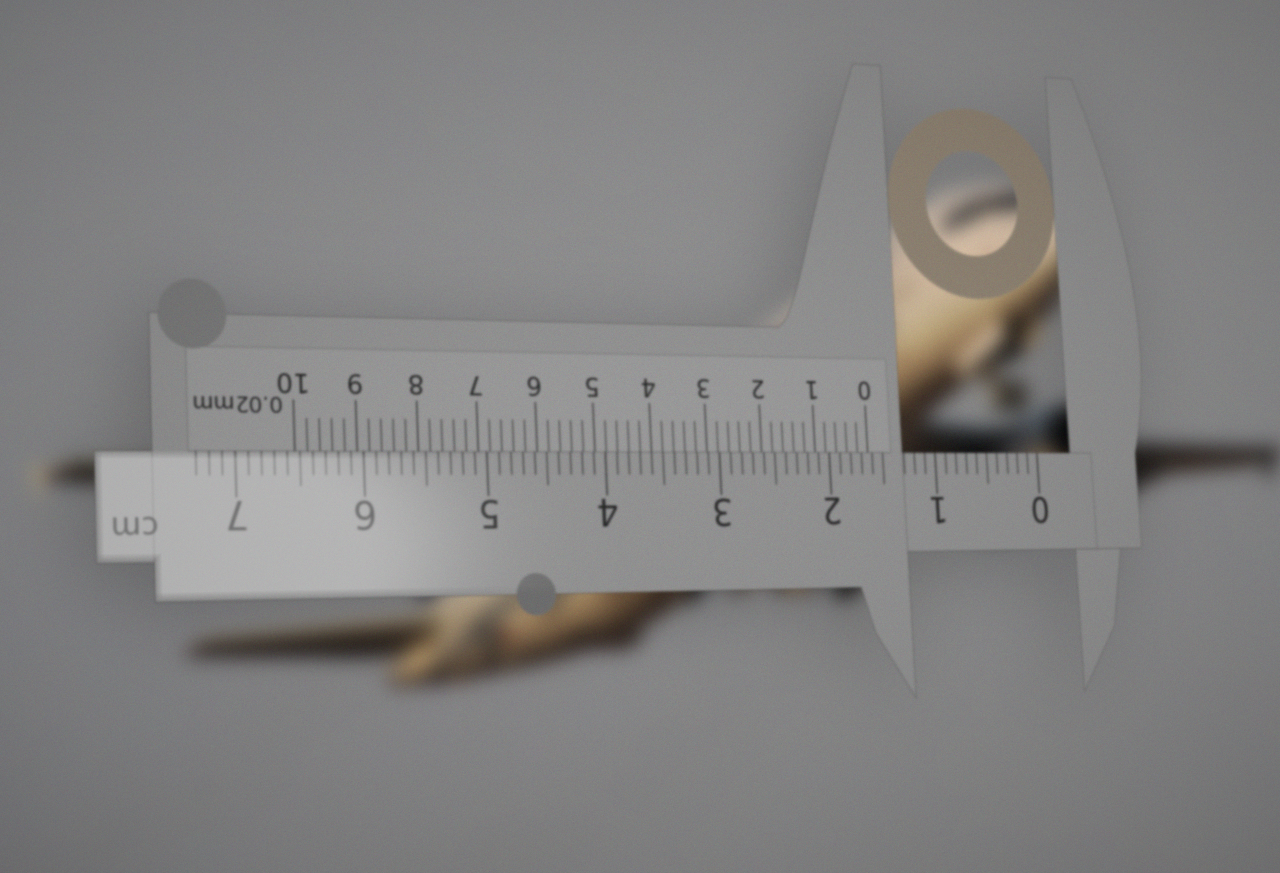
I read 16.4 (mm)
